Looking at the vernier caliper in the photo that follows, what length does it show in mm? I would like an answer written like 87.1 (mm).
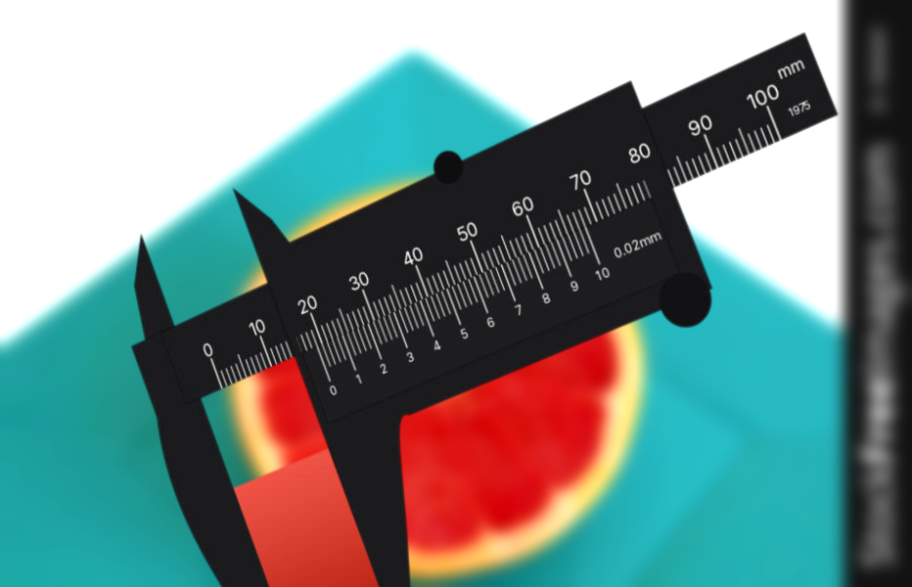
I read 19.0 (mm)
